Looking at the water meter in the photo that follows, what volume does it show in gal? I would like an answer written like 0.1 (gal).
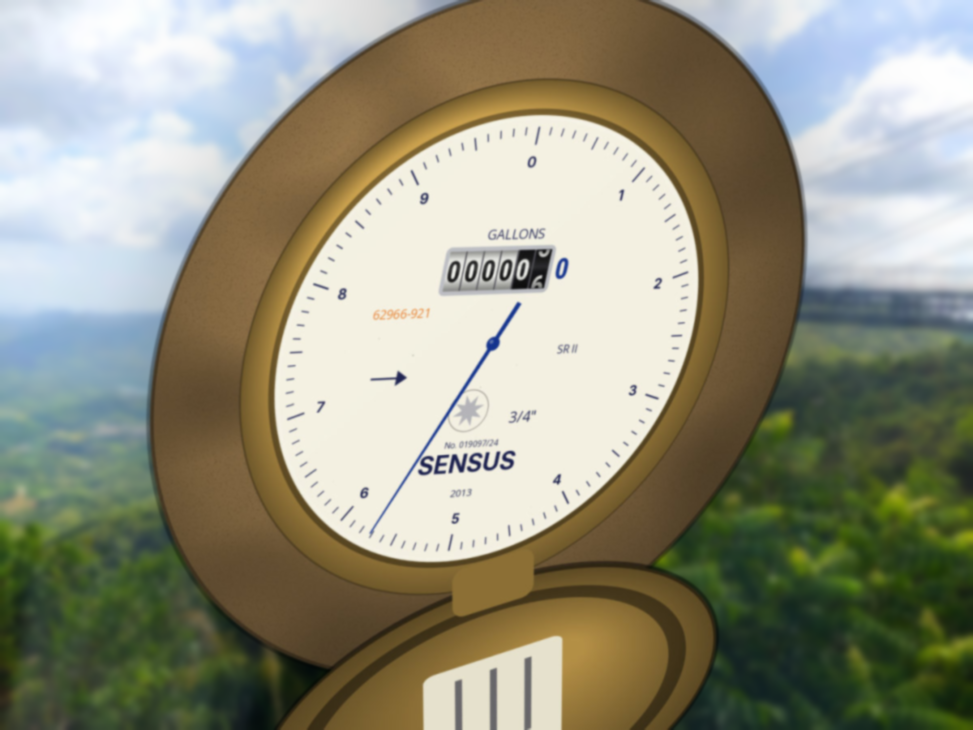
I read 55.7 (gal)
